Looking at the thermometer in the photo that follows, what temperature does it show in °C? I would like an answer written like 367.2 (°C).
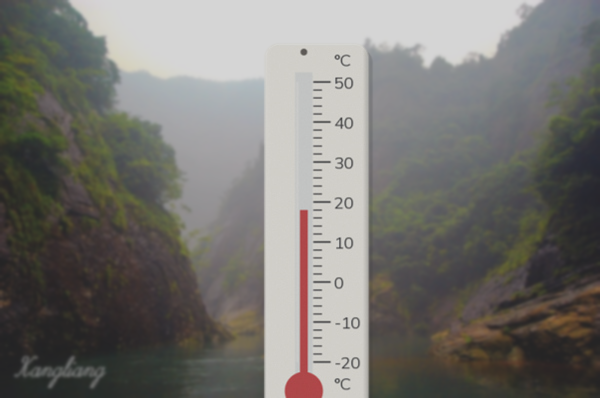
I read 18 (°C)
